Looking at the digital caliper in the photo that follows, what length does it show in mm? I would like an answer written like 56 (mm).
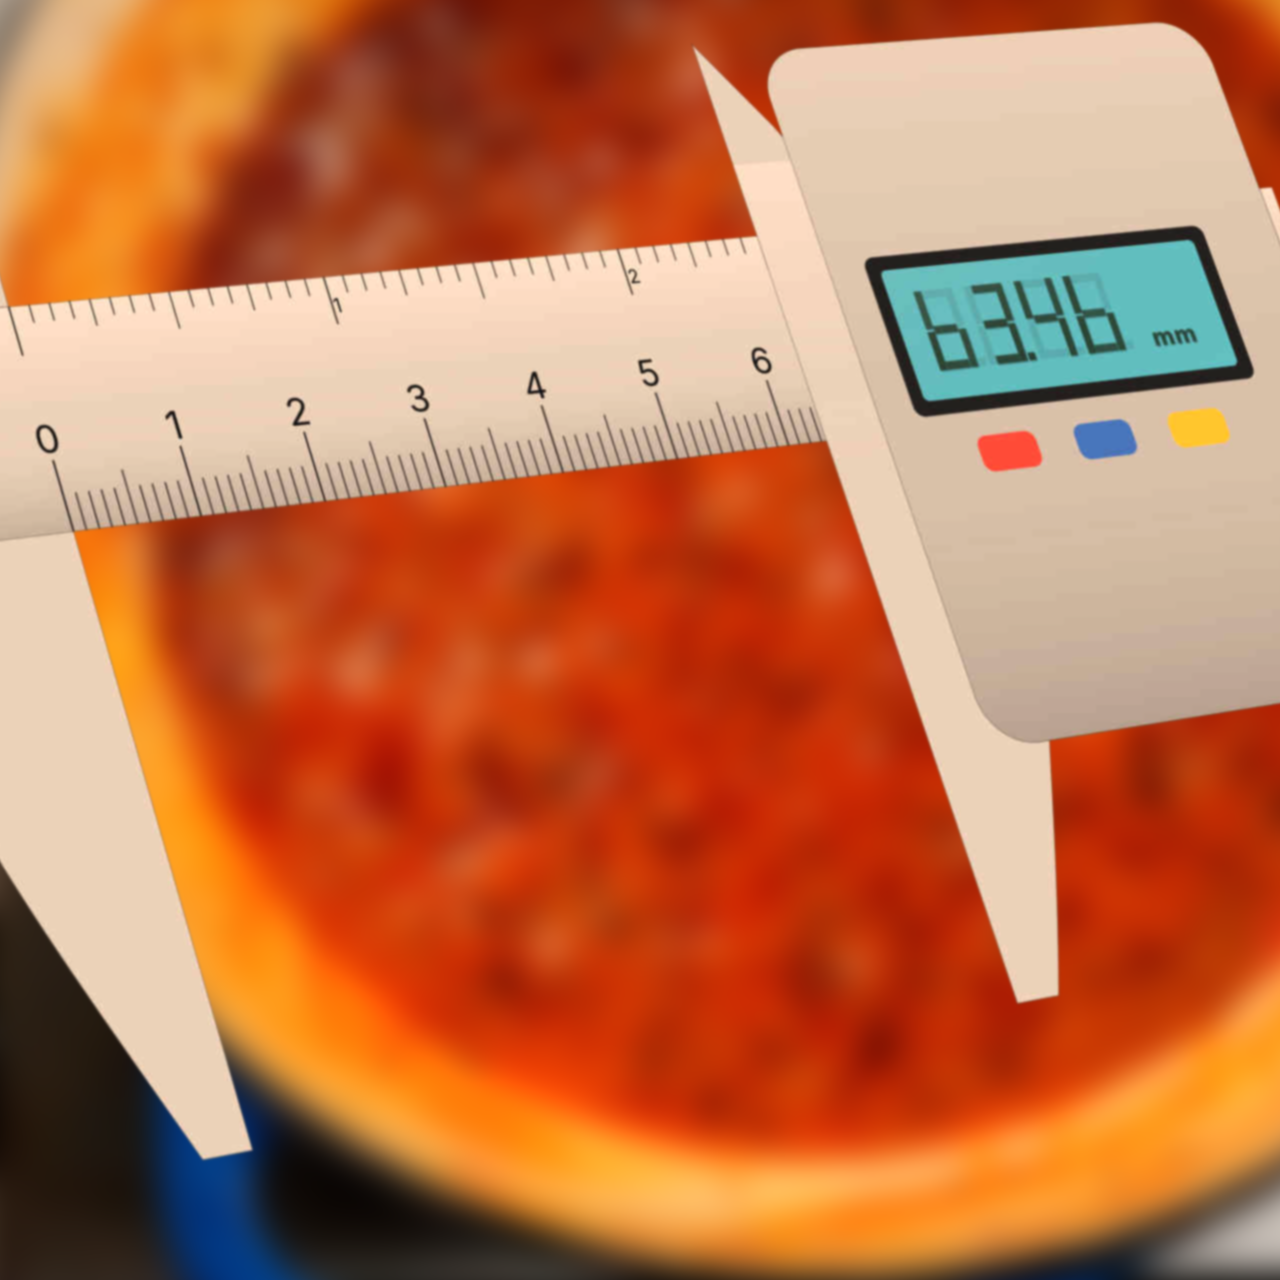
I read 63.46 (mm)
